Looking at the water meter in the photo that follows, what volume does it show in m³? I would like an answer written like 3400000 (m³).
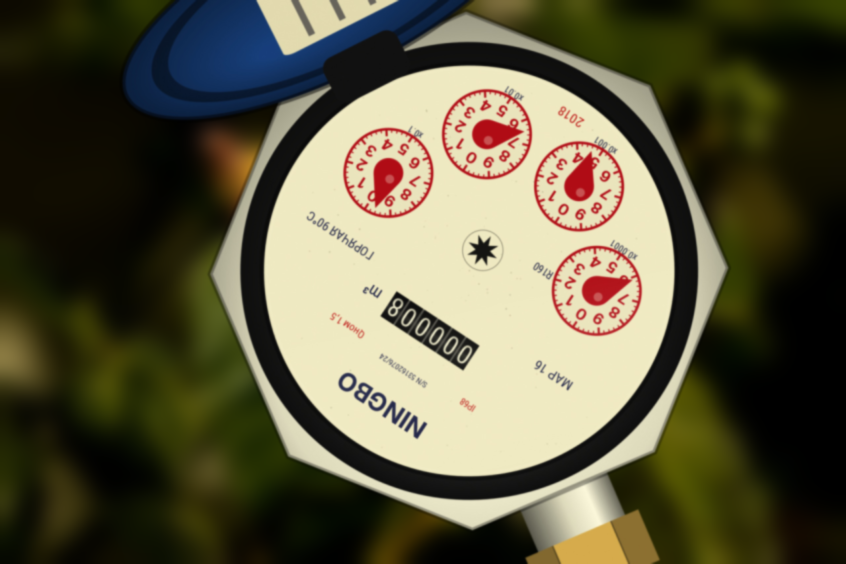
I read 7.9646 (m³)
